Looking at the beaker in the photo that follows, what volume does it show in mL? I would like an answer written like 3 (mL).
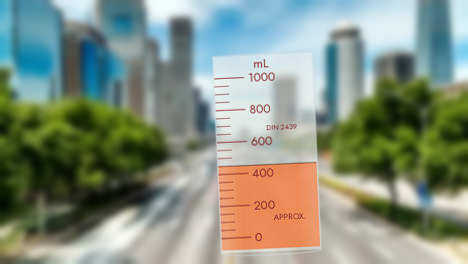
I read 450 (mL)
